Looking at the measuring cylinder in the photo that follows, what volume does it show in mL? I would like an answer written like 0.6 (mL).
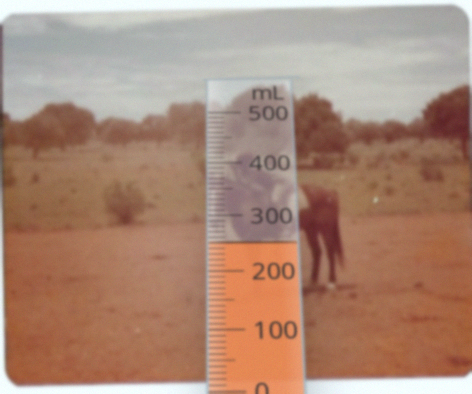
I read 250 (mL)
